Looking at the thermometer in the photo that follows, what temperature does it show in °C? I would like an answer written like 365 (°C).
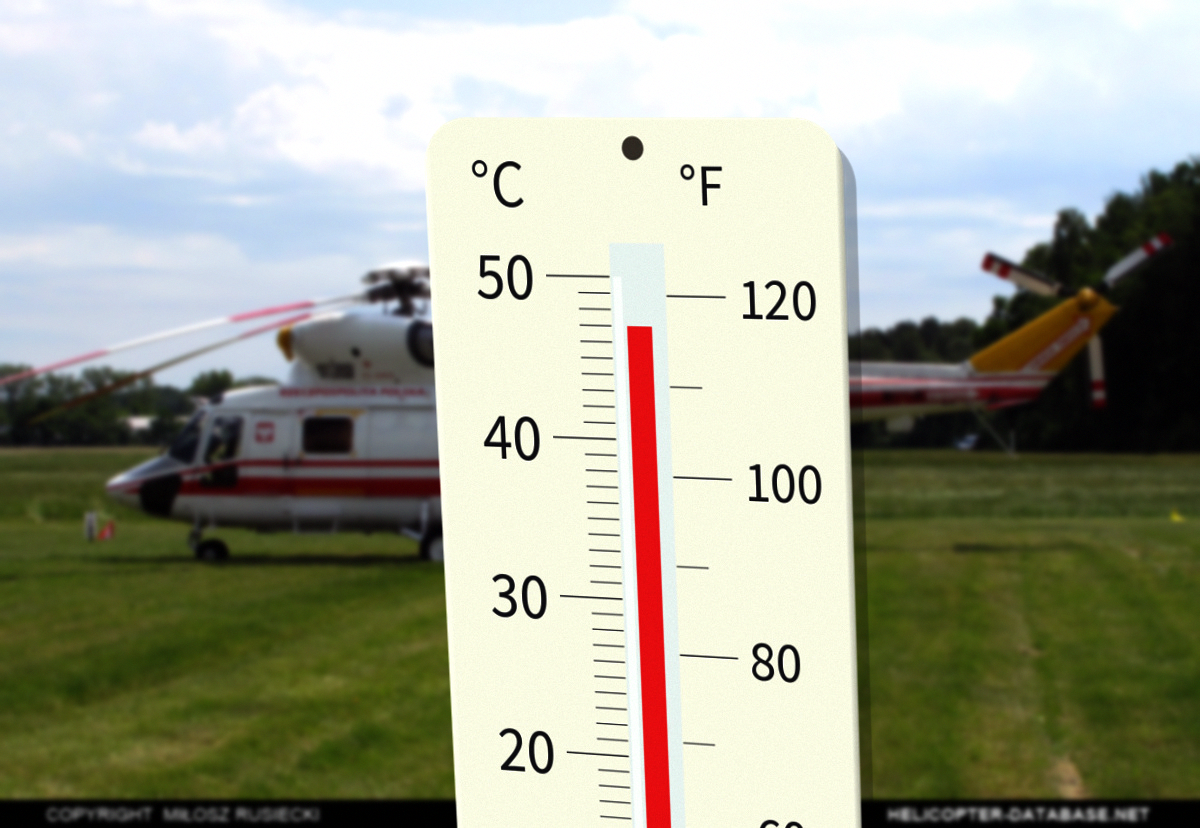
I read 47 (°C)
